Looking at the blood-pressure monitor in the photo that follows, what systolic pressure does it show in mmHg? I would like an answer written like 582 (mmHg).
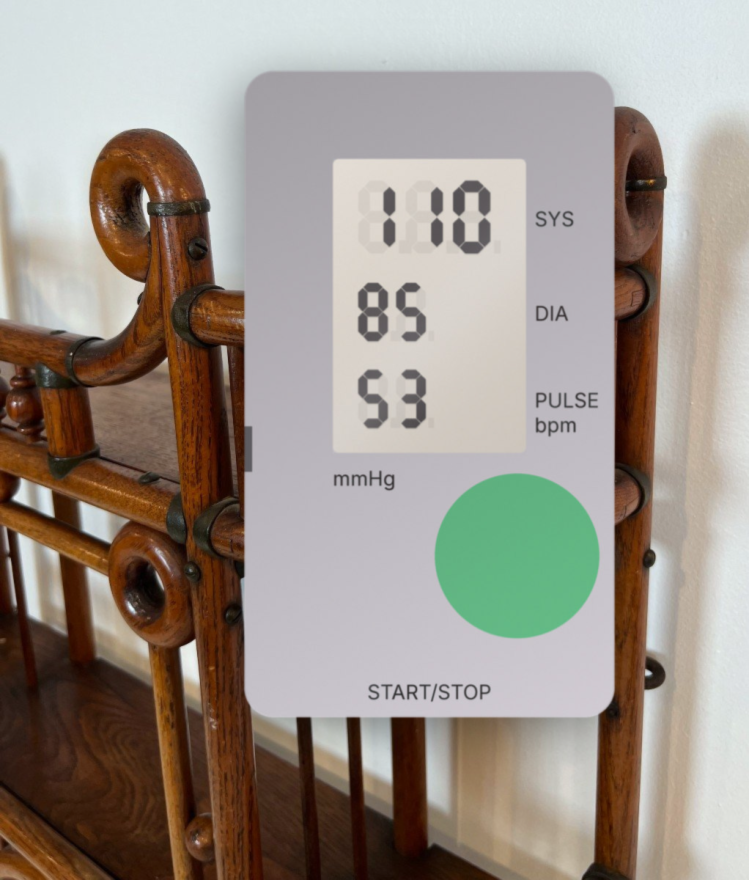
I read 110 (mmHg)
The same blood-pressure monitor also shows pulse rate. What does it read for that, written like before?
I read 53 (bpm)
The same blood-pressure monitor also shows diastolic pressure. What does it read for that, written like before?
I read 85 (mmHg)
